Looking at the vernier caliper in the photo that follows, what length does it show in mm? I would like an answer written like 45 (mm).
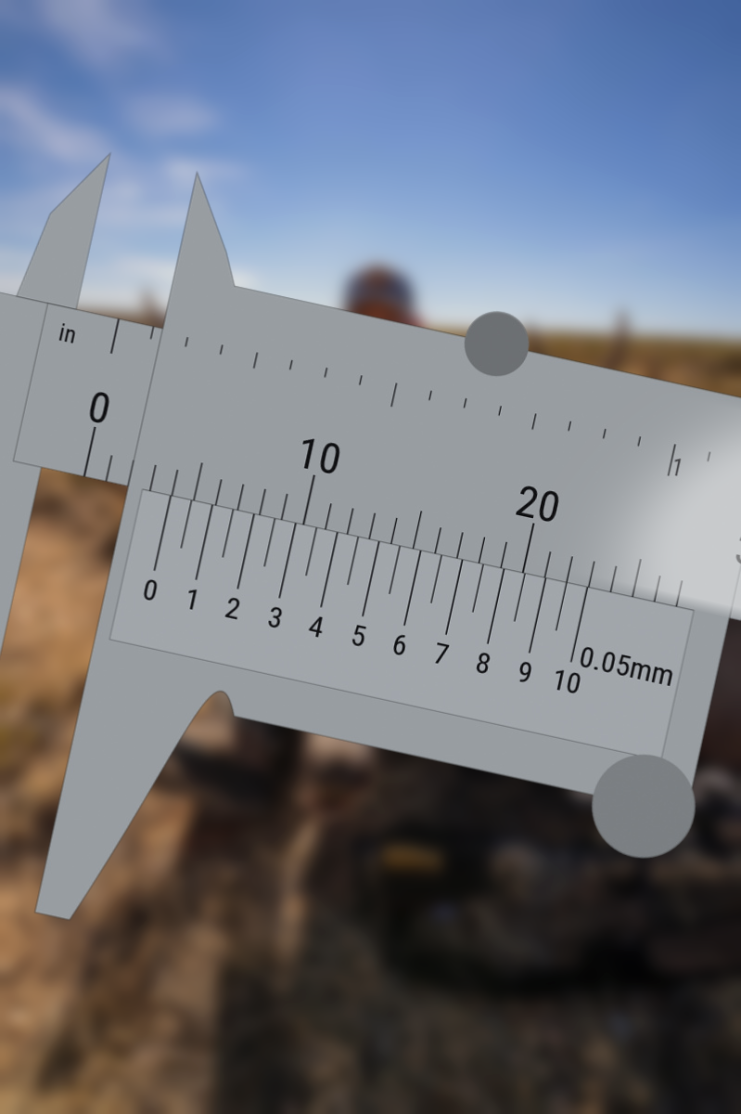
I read 3.95 (mm)
